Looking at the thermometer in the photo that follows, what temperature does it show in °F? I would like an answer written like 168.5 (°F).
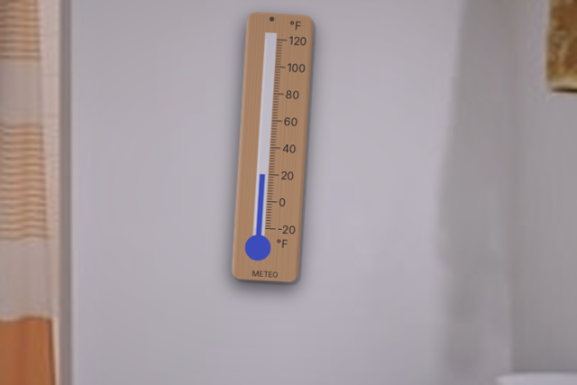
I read 20 (°F)
